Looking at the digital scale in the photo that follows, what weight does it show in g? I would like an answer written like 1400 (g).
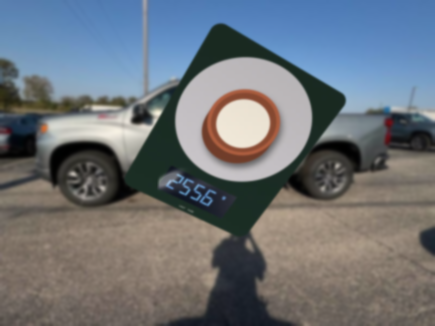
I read 2556 (g)
